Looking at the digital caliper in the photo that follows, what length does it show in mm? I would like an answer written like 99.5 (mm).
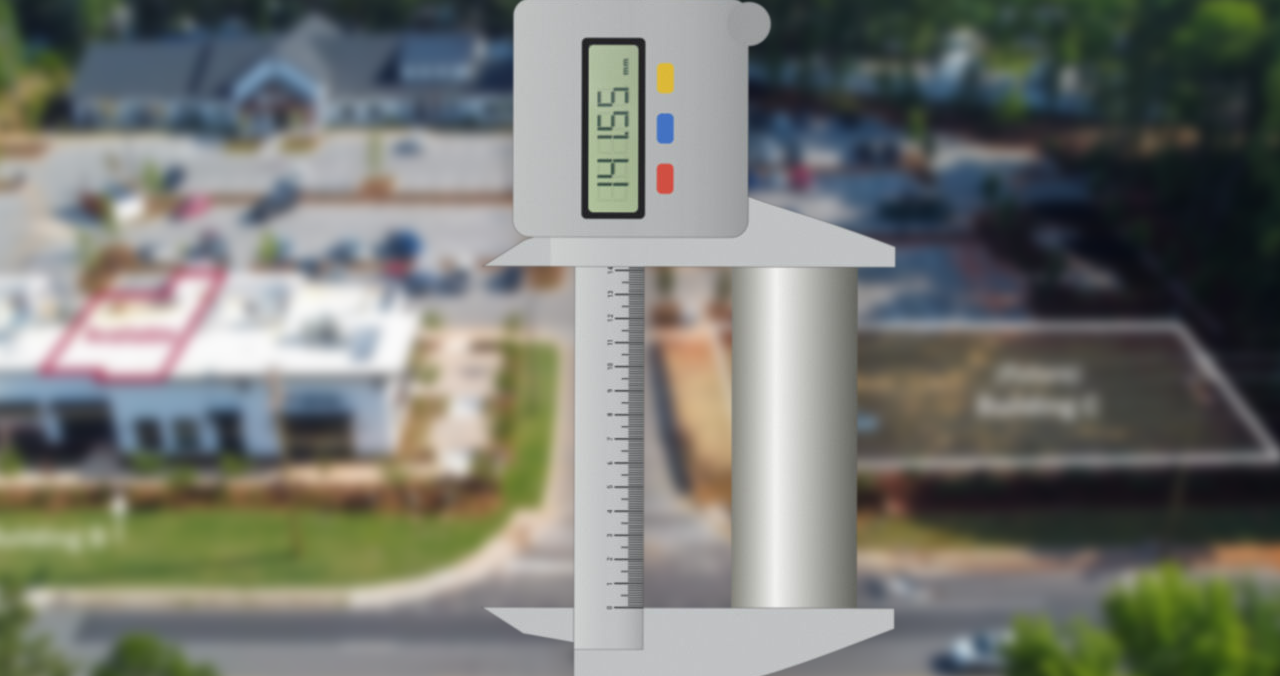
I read 141.55 (mm)
